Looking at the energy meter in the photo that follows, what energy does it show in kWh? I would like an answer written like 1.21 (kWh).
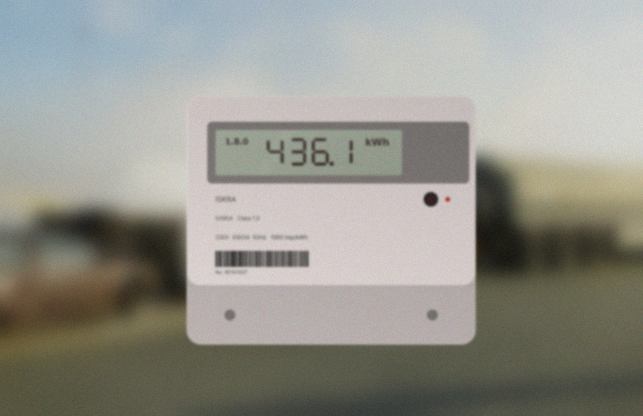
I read 436.1 (kWh)
